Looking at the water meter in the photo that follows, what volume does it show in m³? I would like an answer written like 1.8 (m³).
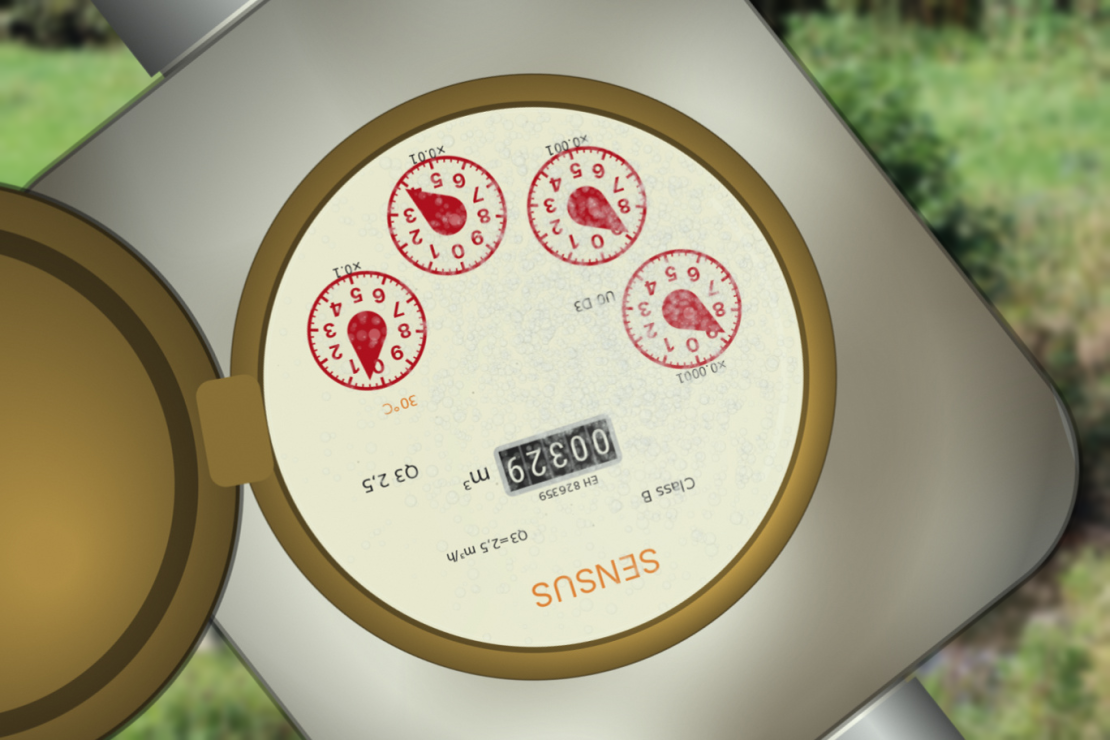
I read 329.0388 (m³)
